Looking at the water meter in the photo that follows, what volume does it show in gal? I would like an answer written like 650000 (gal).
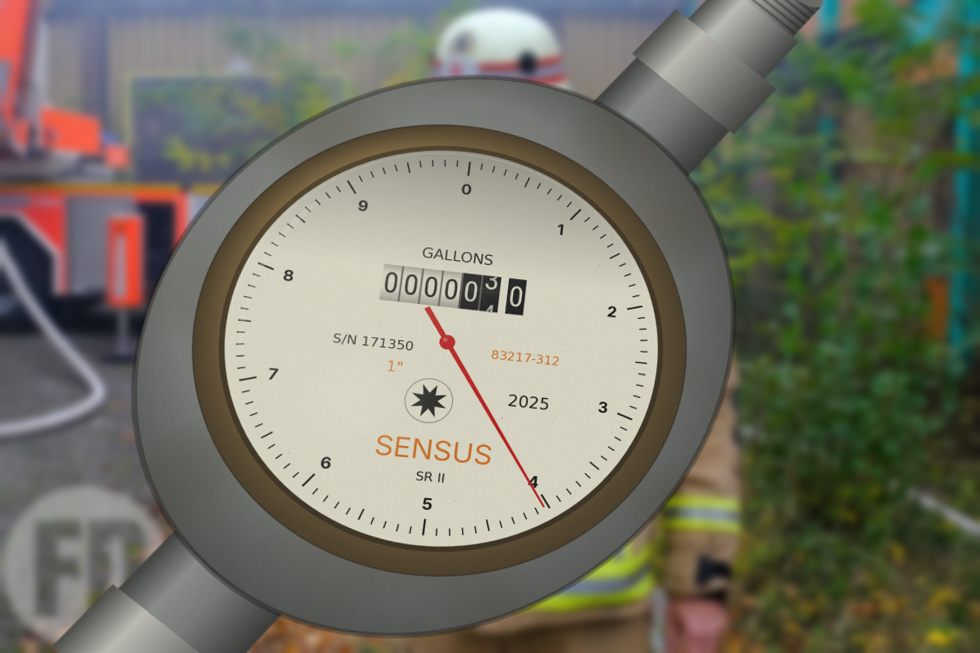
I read 34.0 (gal)
